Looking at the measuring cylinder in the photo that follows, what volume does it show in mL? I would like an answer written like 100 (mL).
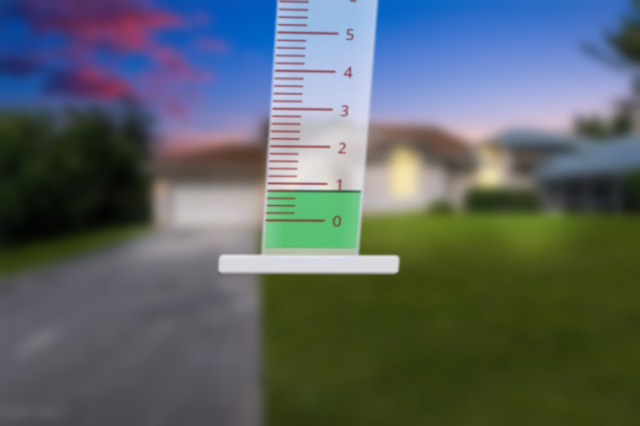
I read 0.8 (mL)
